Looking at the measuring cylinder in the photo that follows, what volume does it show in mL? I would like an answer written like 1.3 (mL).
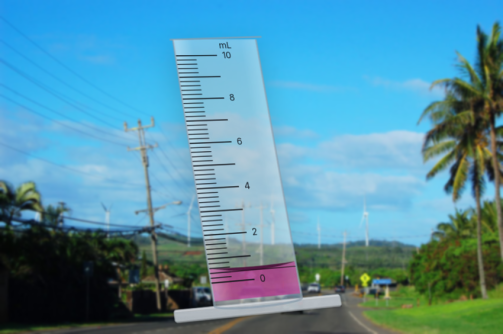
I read 0.4 (mL)
